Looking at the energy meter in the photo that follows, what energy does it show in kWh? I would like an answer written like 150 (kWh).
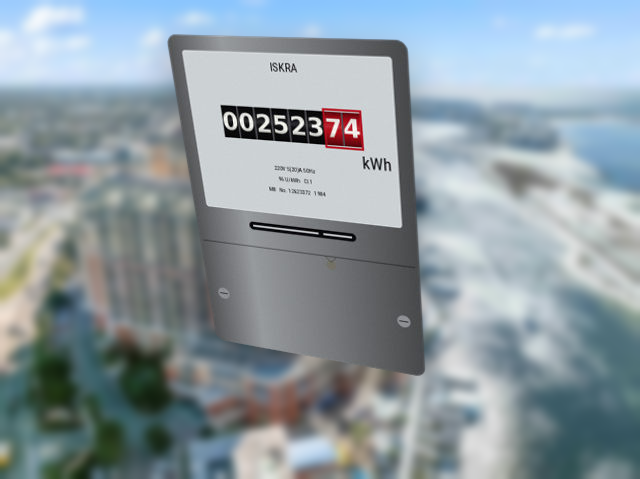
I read 2523.74 (kWh)
